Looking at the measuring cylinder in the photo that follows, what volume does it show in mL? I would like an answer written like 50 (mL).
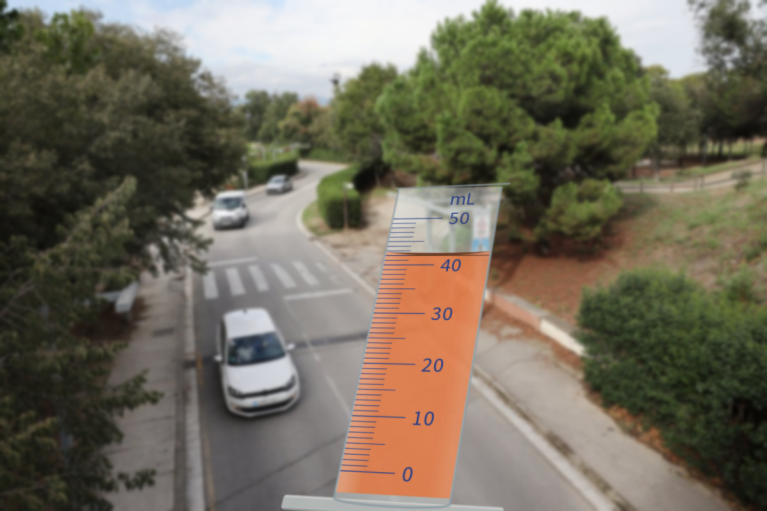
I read 42 (mL)
